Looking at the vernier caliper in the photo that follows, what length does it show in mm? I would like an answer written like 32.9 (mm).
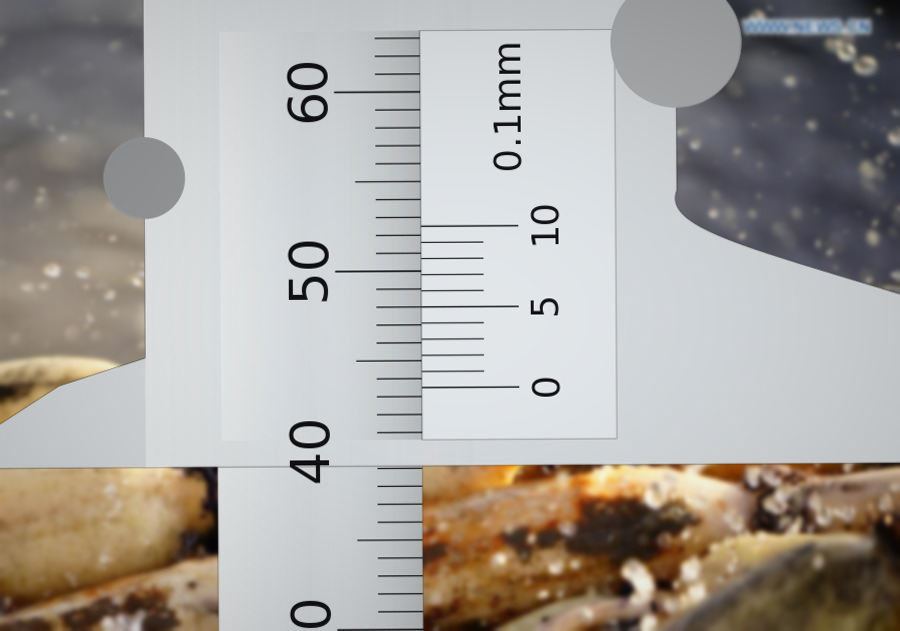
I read 43.5 (mm)
